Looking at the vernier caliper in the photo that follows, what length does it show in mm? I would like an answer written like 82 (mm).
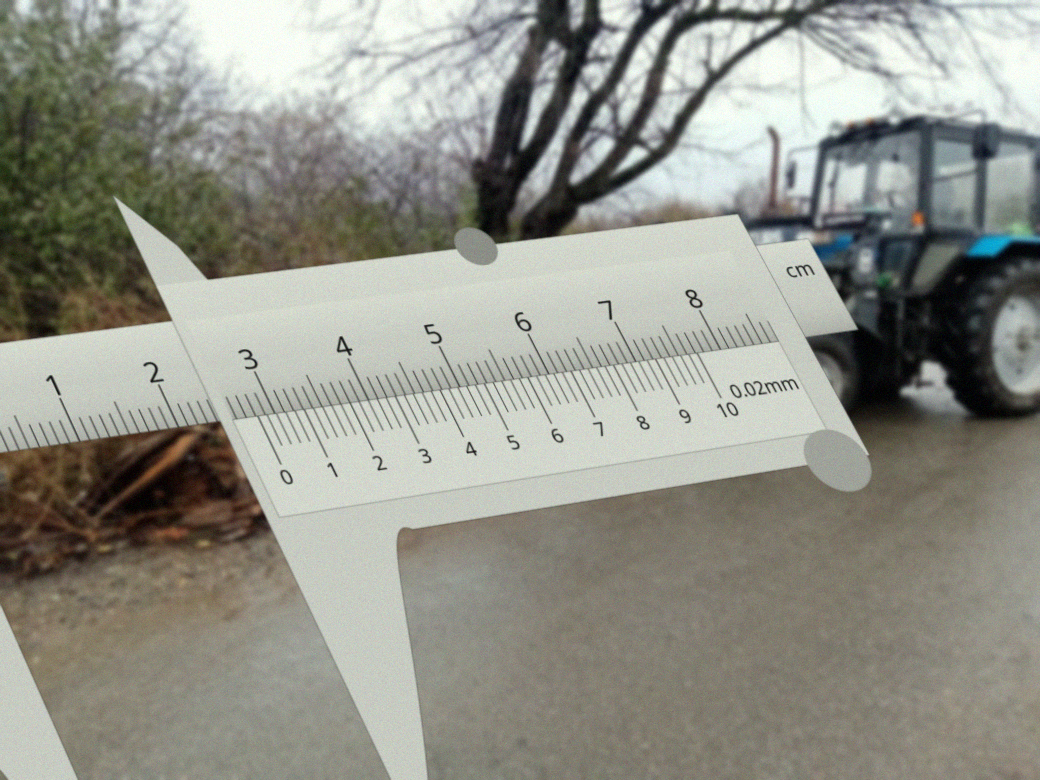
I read 28.2 (mm)
